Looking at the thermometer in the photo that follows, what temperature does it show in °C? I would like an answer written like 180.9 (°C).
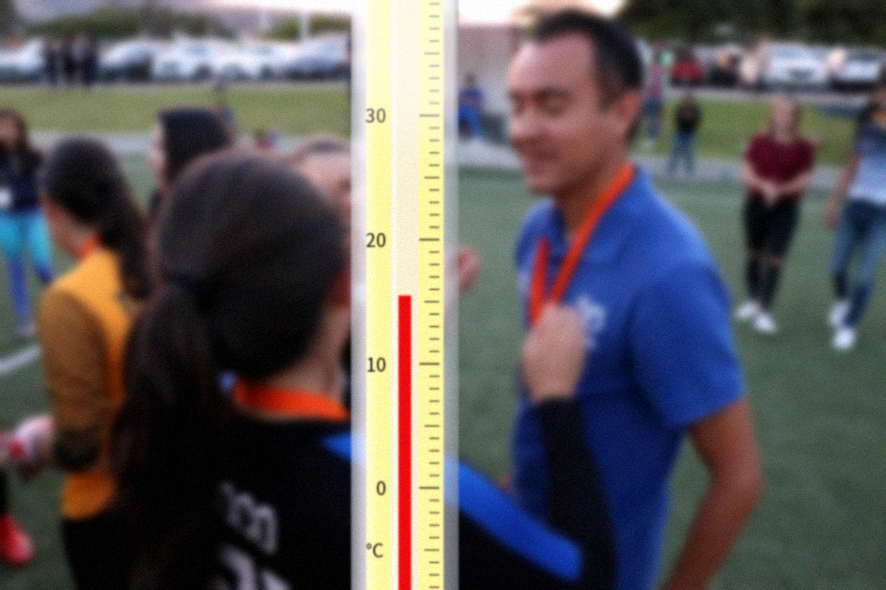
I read 15.5 (°C)
